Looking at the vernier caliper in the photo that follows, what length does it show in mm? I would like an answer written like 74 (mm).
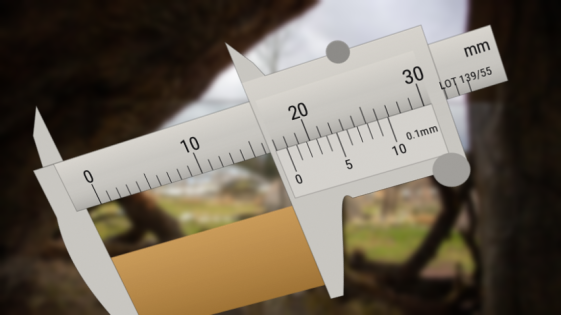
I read 17.9 (mm)
